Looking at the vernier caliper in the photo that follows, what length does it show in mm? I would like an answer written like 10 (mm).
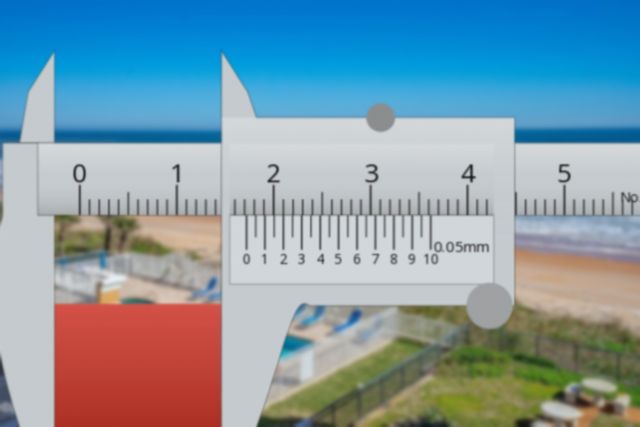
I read 17.2 (mm)
